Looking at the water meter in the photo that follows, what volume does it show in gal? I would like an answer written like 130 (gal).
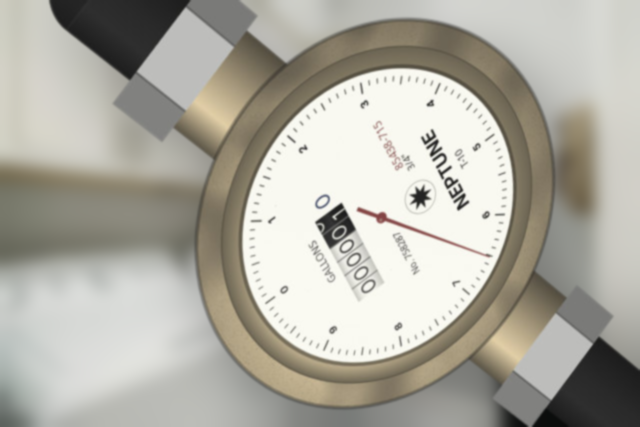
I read 6.5 (gal)
